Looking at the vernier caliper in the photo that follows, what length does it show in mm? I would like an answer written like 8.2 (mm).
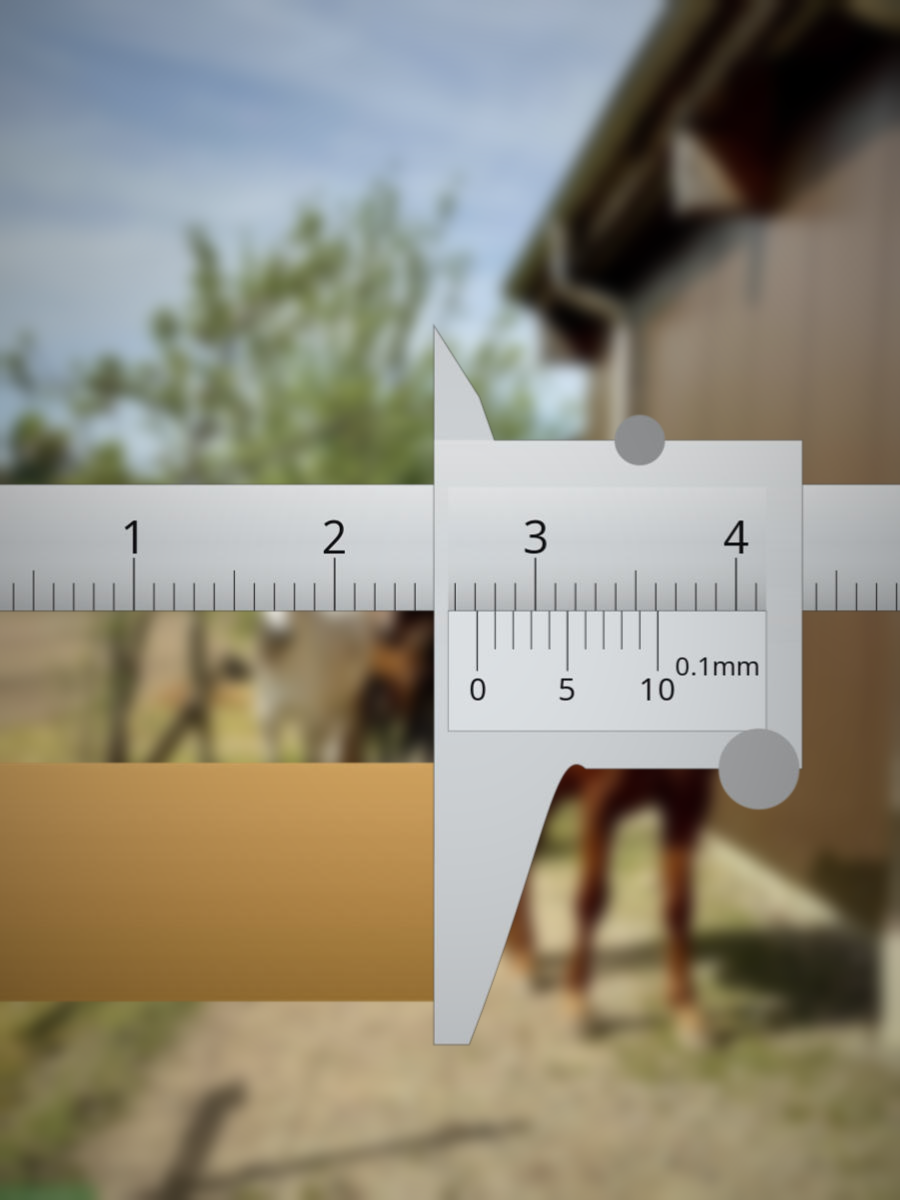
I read 27.1 (mm)
